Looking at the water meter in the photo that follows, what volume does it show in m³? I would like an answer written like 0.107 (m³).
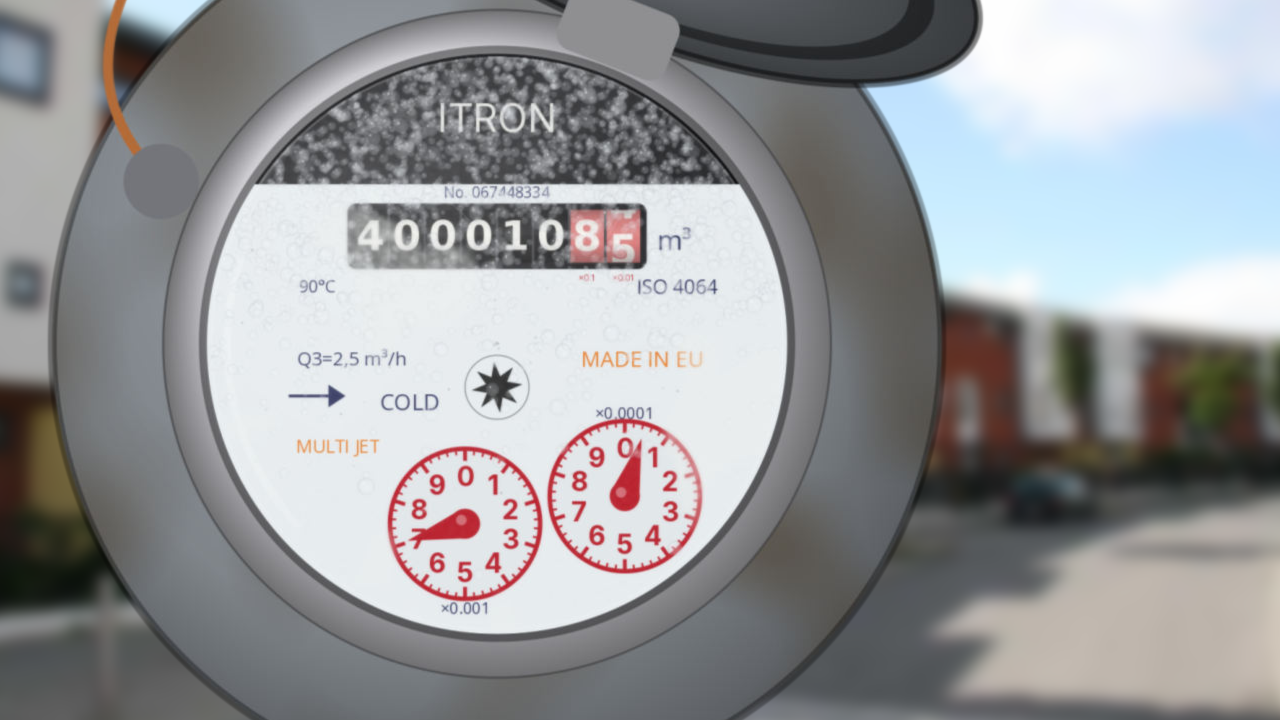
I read 400010.8470 (m³)
